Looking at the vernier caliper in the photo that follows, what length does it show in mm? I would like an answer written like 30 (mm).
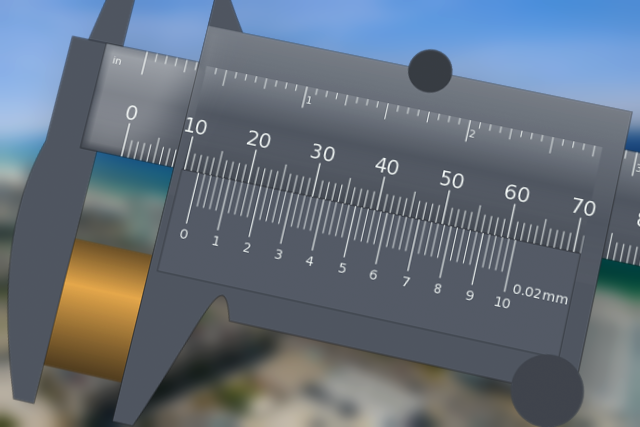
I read 12.2 (mm)
